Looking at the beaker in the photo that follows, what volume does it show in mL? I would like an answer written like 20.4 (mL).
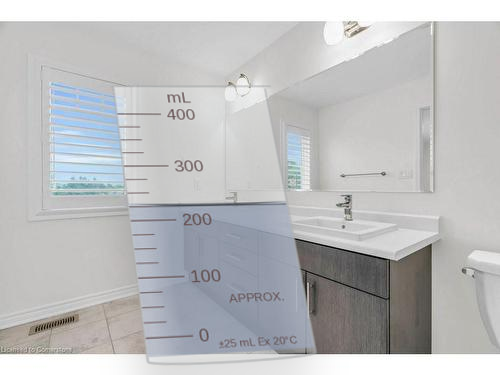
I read 225 (mL)
